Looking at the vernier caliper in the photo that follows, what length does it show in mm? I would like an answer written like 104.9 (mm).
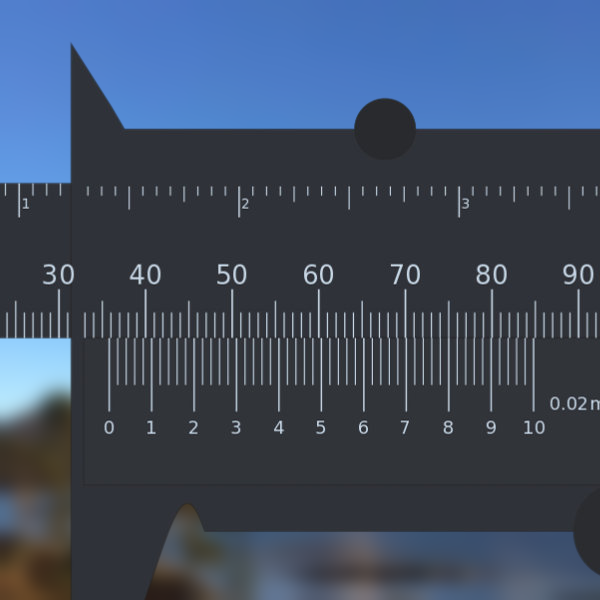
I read 35.8 (mm)
